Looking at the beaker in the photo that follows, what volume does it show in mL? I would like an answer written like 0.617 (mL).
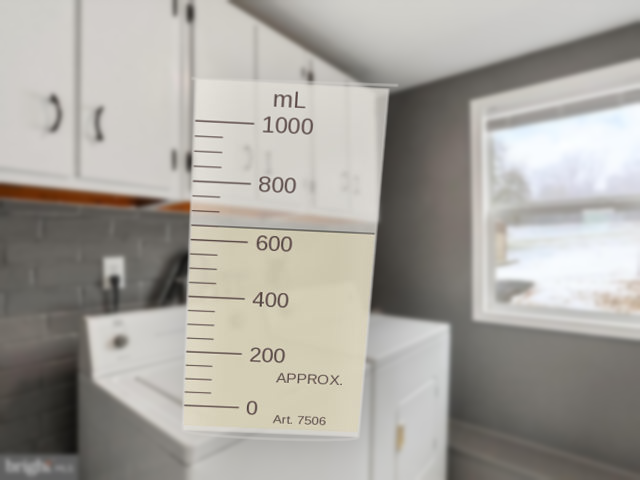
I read 650 (mL)
